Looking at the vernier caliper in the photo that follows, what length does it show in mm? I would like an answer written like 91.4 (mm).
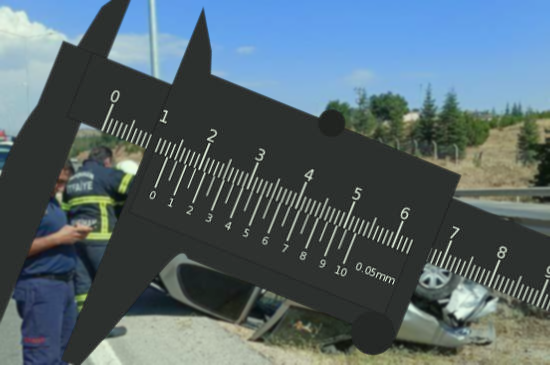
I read 13.5 (mm)
